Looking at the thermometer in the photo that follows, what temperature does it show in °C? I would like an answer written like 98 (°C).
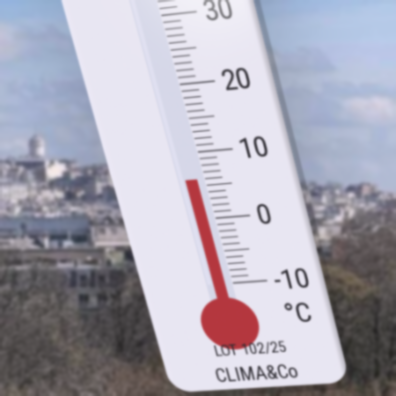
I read 6 (°C)
